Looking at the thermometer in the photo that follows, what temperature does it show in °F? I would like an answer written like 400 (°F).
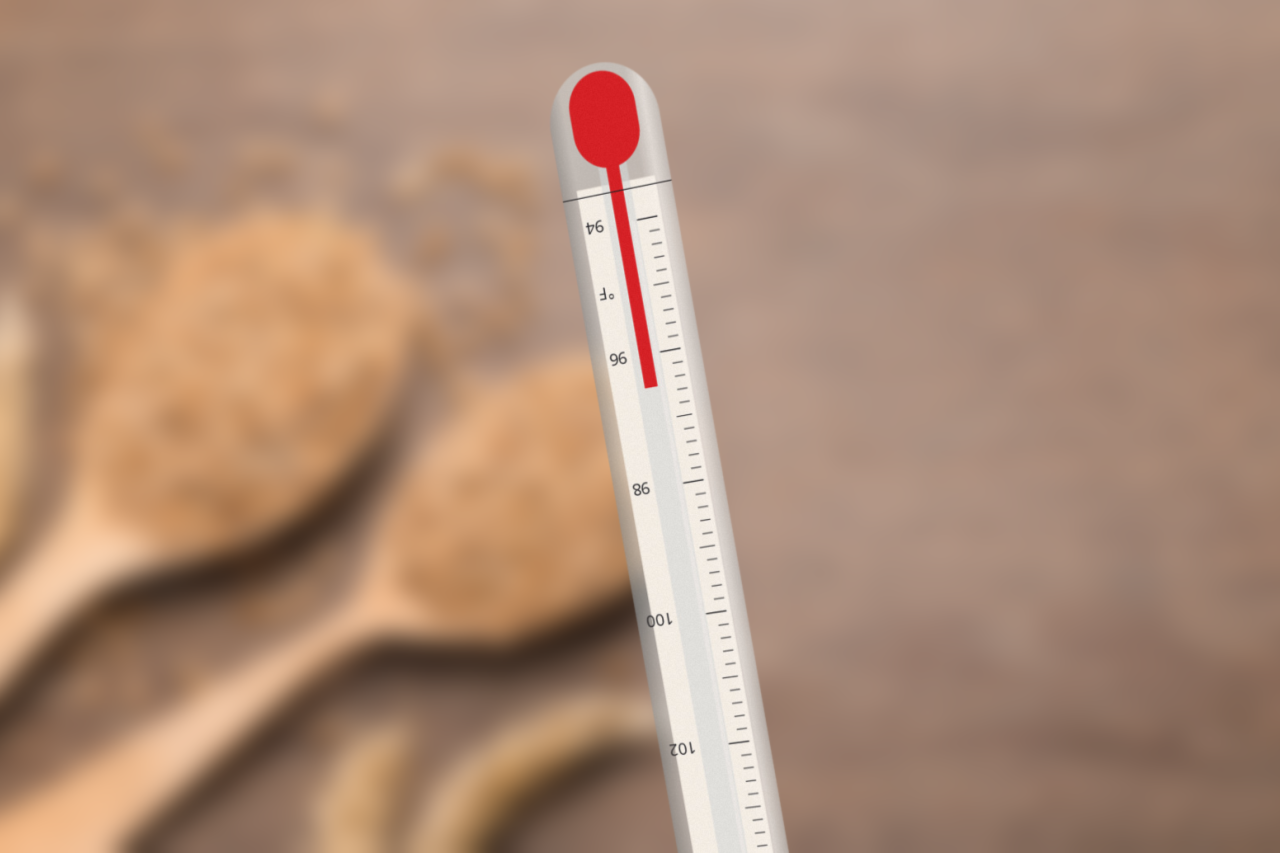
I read 96.5 (°F)
